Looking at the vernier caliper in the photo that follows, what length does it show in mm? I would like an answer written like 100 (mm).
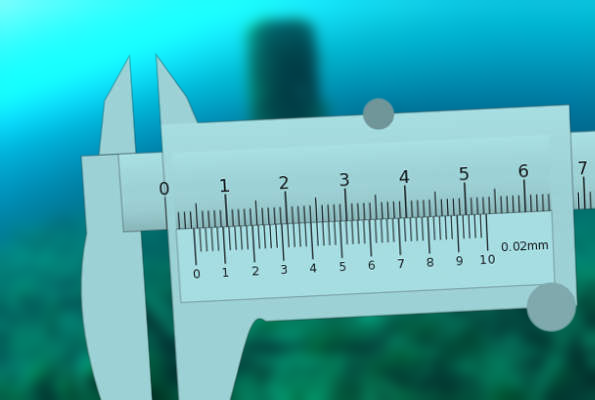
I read 4.4 (mm)
